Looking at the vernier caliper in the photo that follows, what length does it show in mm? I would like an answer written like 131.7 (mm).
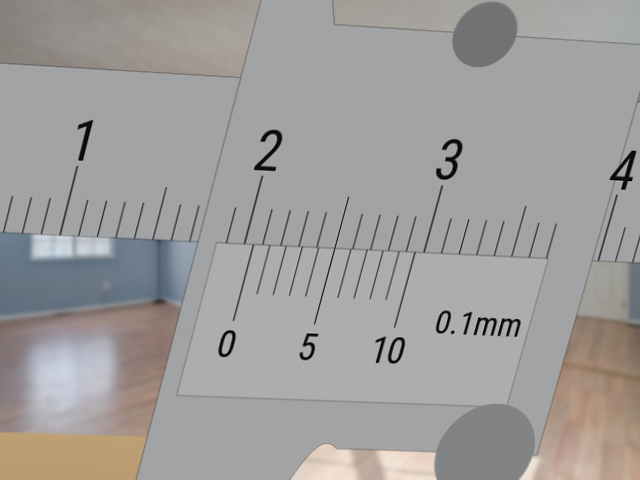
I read 20.5 (mm)
